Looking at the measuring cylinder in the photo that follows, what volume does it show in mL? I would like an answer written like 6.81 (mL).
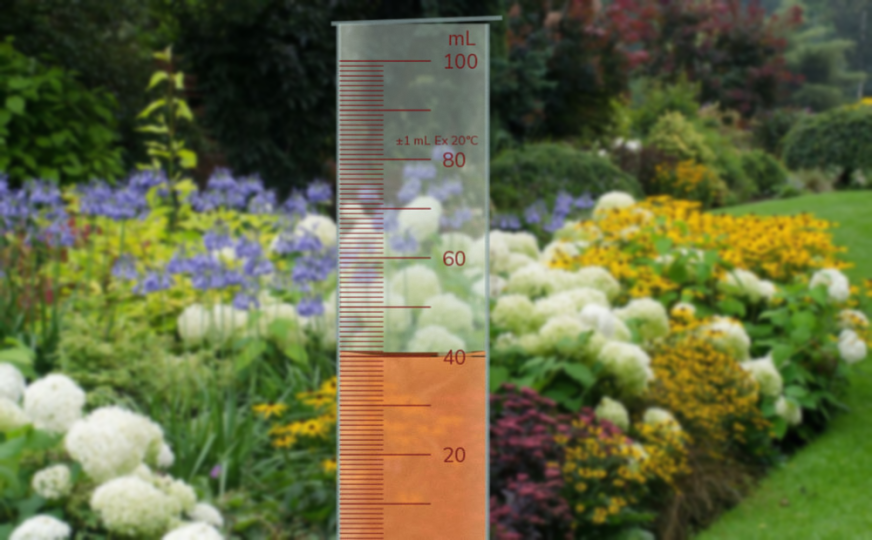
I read 40 (mL)
